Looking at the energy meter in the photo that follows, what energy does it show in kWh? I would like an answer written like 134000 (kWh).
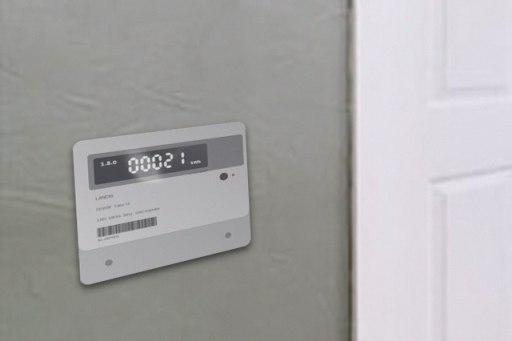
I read 21 (kWh)
